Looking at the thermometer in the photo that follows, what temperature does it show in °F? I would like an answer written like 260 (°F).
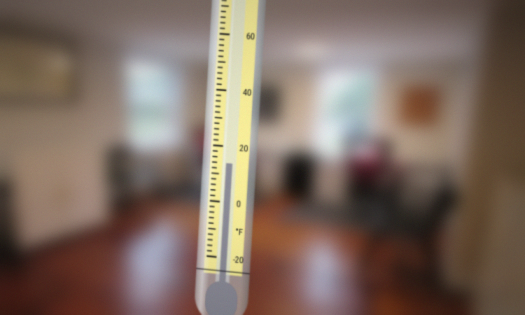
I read 14 (°F)
